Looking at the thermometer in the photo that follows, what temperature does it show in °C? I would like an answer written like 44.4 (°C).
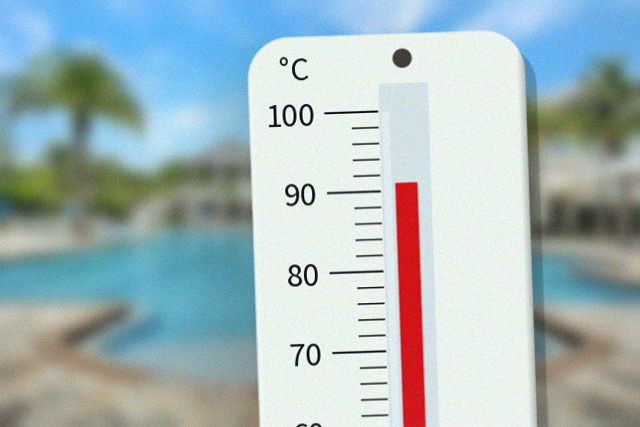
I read 91 (°C)
